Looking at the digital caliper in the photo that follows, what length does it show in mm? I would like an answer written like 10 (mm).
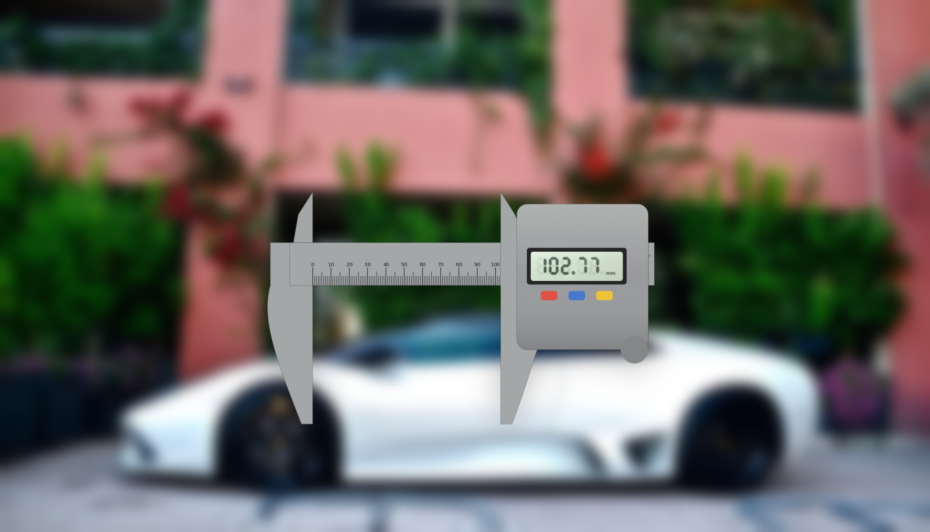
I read 102.77 (mm)
